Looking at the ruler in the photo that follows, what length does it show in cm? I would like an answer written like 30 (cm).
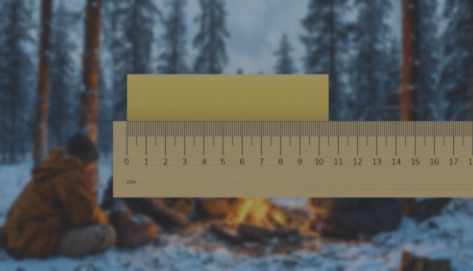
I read 10.5 (cm)
